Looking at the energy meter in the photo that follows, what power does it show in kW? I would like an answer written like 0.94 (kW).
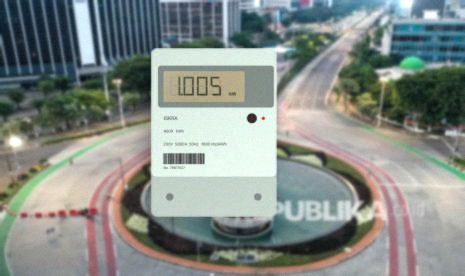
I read 1.005 (kW)
